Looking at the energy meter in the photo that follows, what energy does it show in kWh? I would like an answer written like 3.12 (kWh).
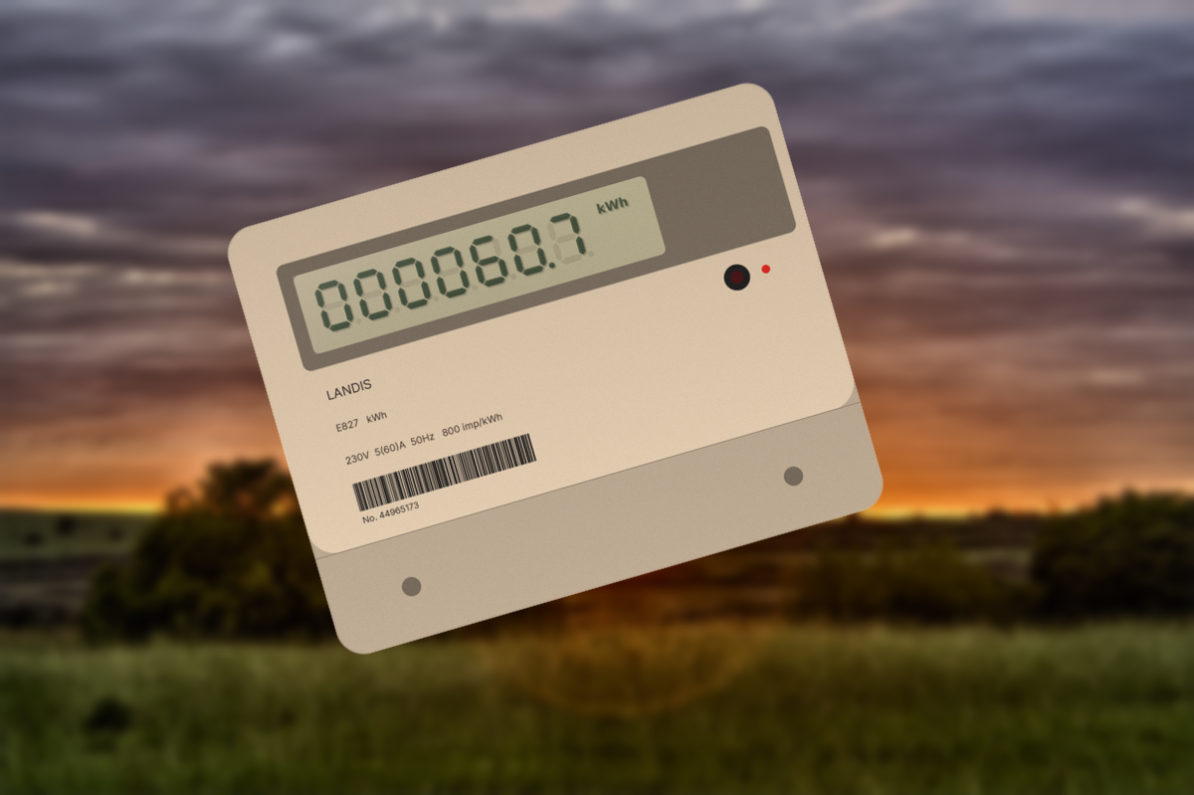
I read 60.7 (kWh)
